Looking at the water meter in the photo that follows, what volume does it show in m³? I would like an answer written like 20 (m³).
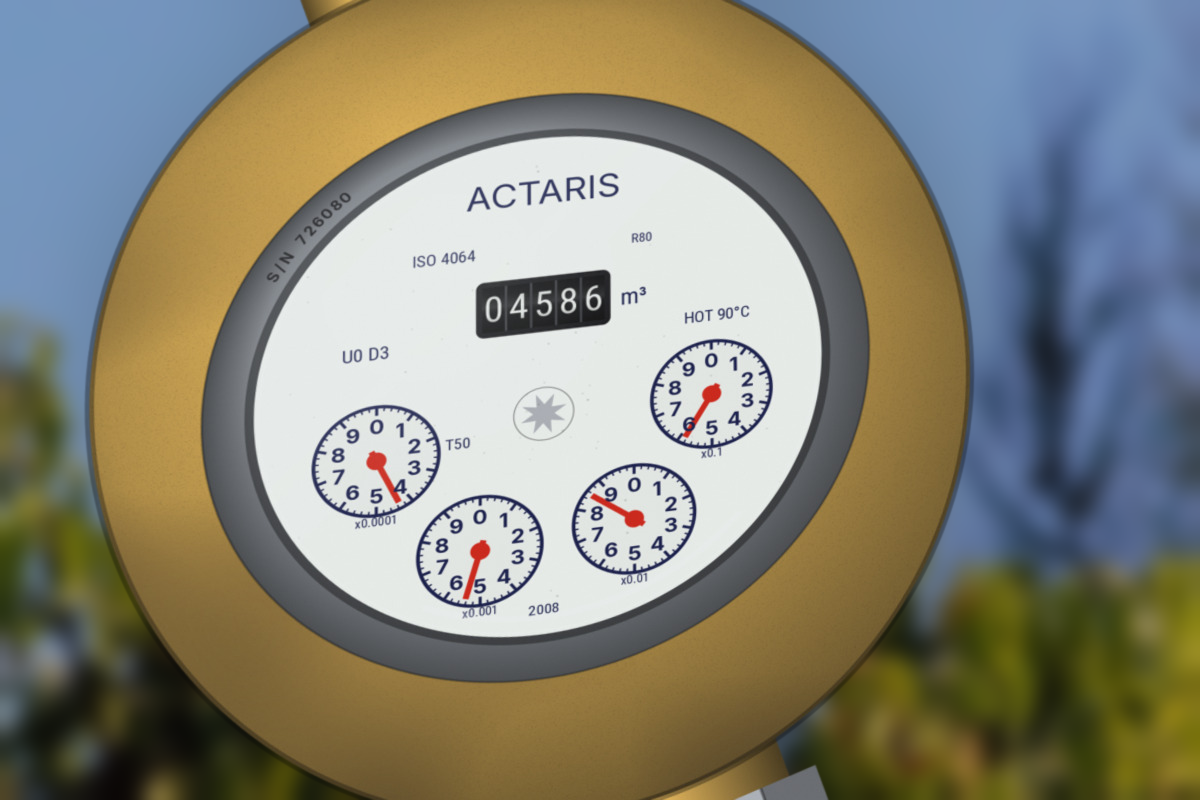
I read 4586.5854 (m³)
